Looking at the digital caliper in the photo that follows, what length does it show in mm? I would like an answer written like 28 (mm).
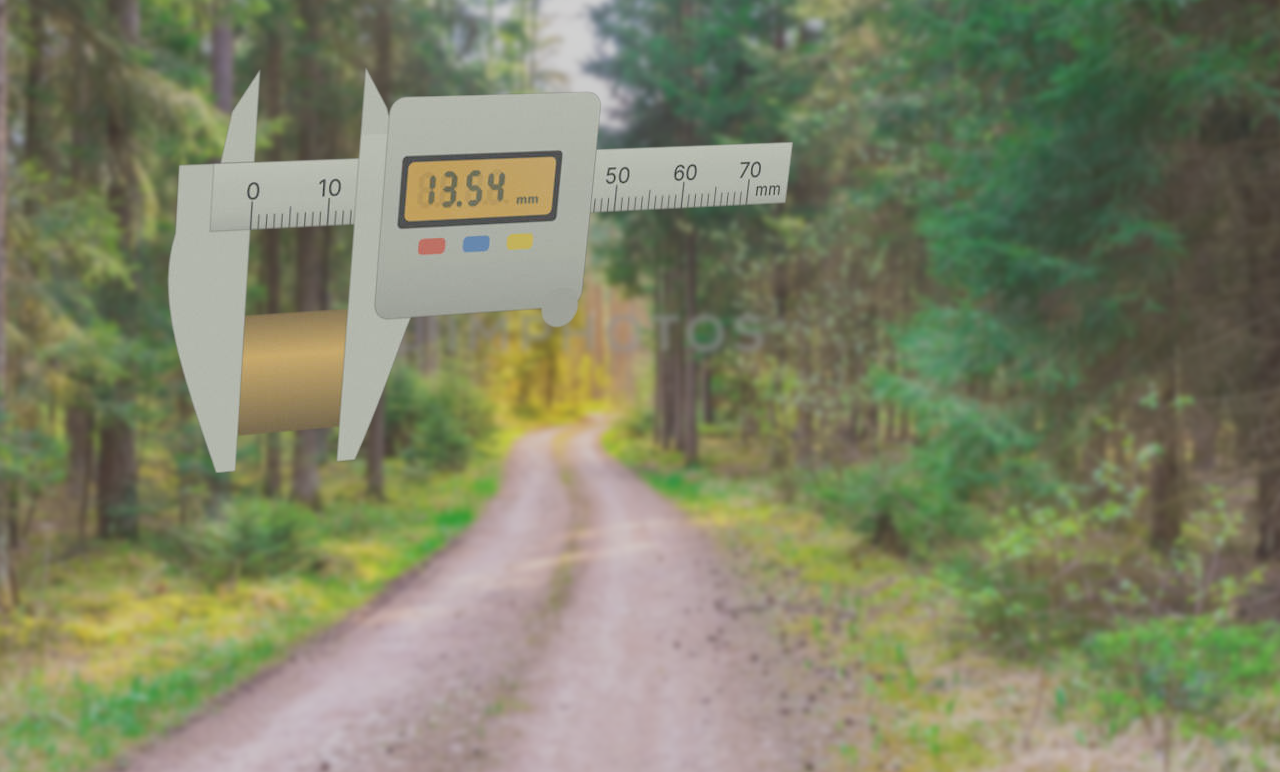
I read 13.54 (mm)
